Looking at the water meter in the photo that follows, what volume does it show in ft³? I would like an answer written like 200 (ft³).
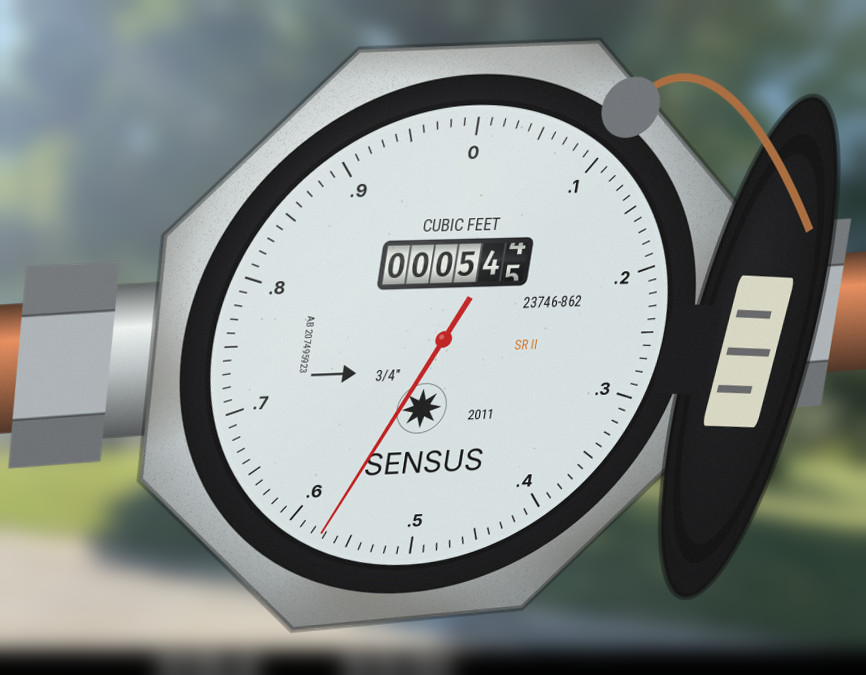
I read 544.57 (ft³)
